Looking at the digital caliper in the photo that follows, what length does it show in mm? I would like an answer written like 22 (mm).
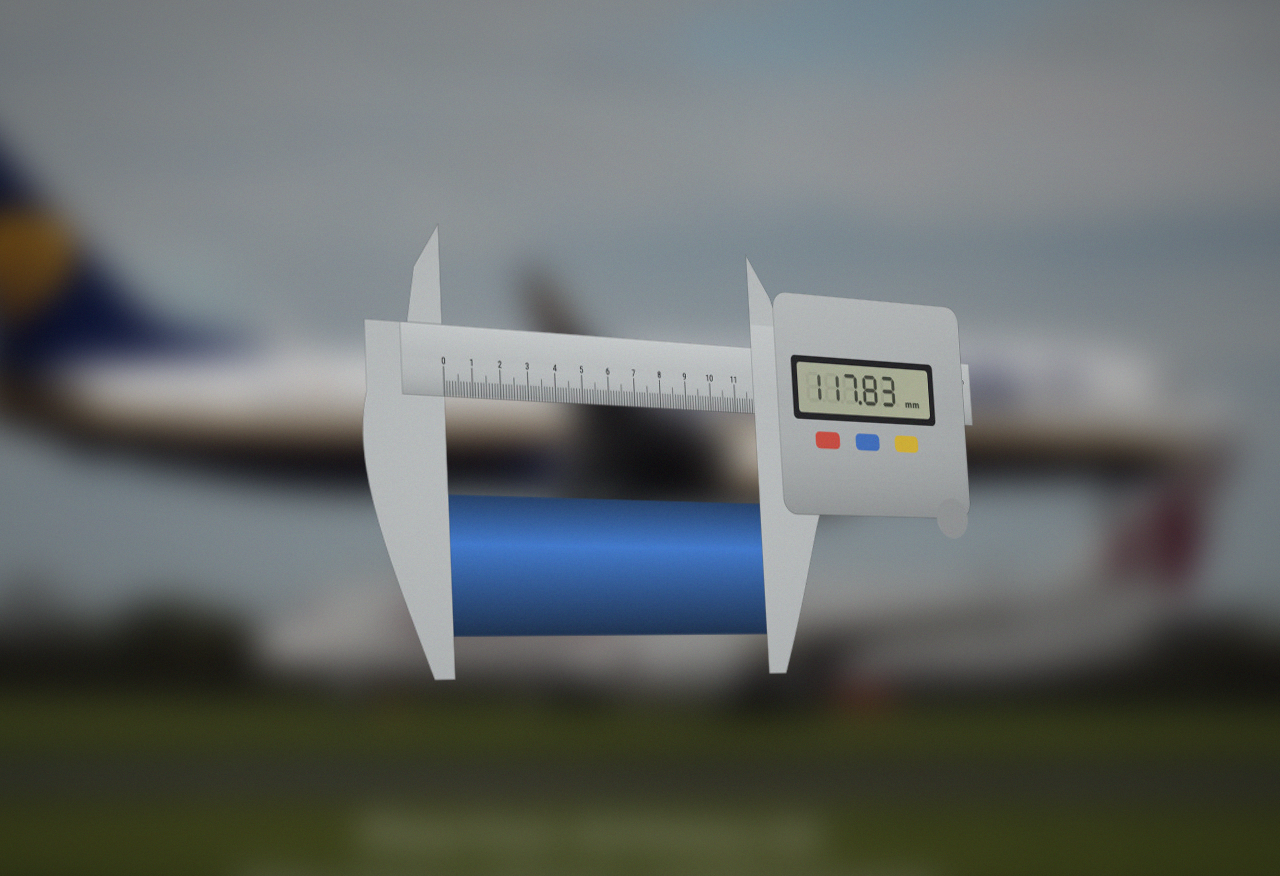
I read 117.83 (mm)
